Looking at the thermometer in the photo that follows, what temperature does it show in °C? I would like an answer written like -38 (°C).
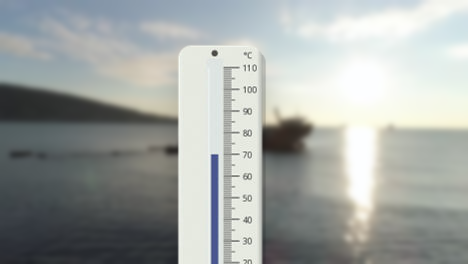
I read 70 (°C)
